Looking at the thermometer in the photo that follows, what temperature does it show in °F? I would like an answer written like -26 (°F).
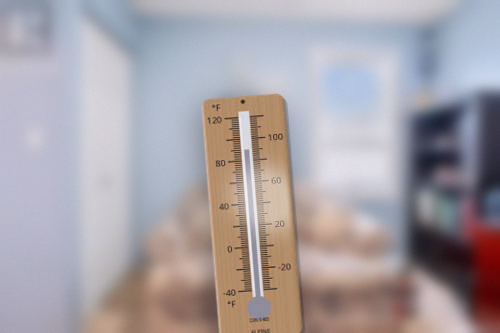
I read 90 (°F)
